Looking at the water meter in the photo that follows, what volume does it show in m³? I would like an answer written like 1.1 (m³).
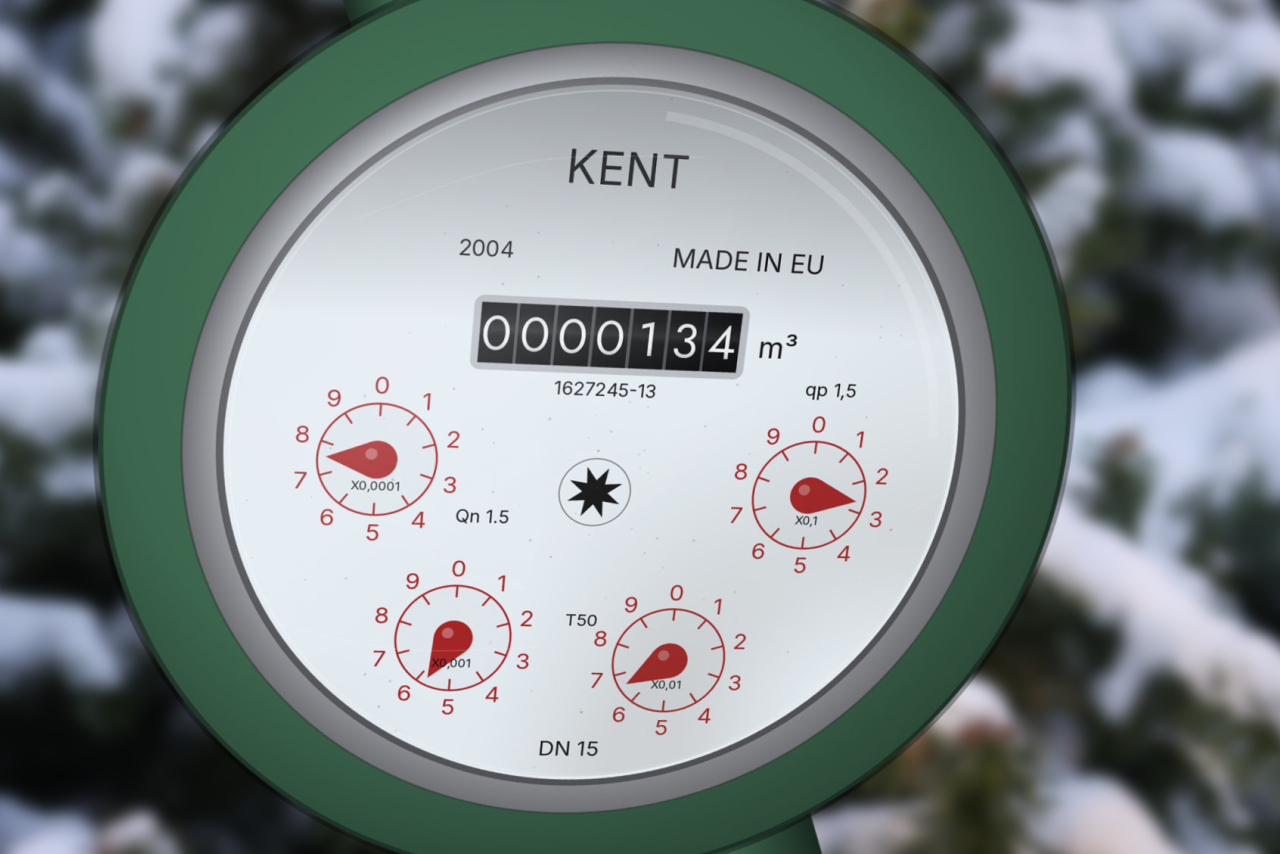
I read 134.2657 (m³)
